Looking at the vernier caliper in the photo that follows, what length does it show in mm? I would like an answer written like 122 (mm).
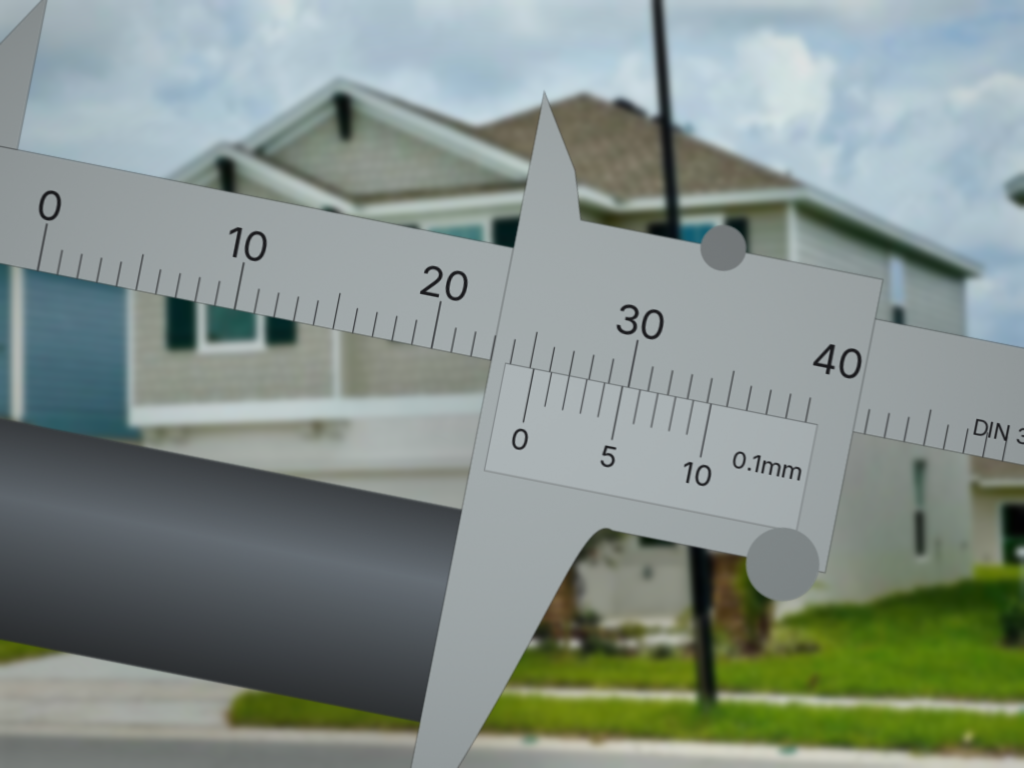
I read 25.2 (mm)
